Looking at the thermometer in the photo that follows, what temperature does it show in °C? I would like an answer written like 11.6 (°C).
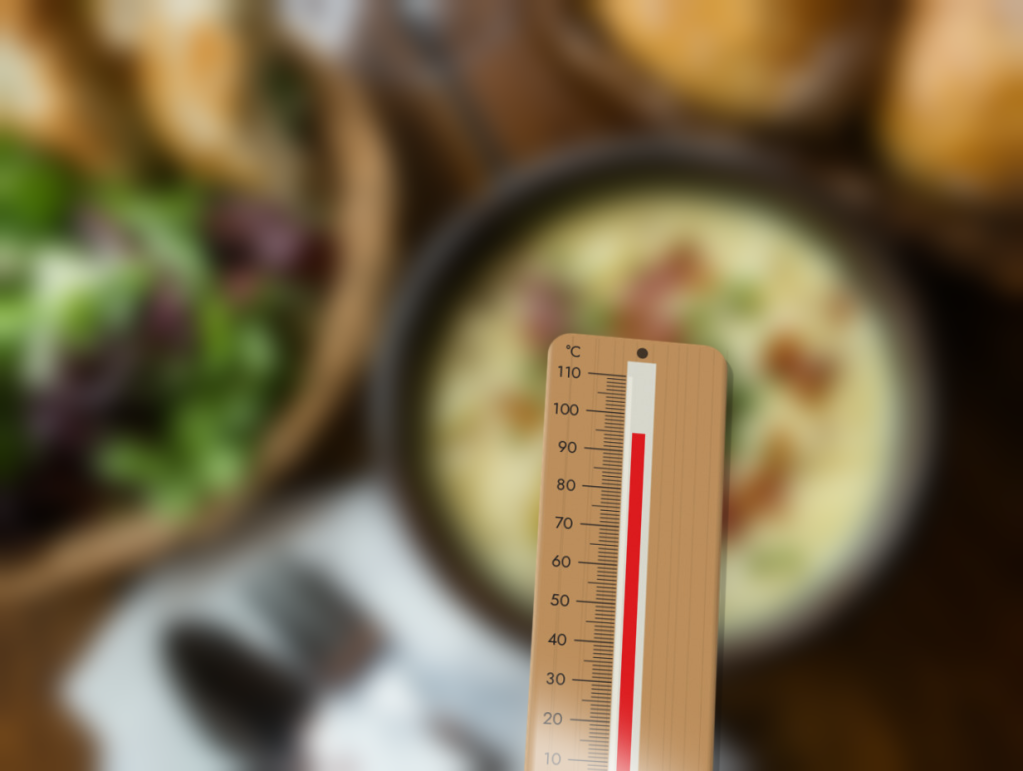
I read 95 (°C)
